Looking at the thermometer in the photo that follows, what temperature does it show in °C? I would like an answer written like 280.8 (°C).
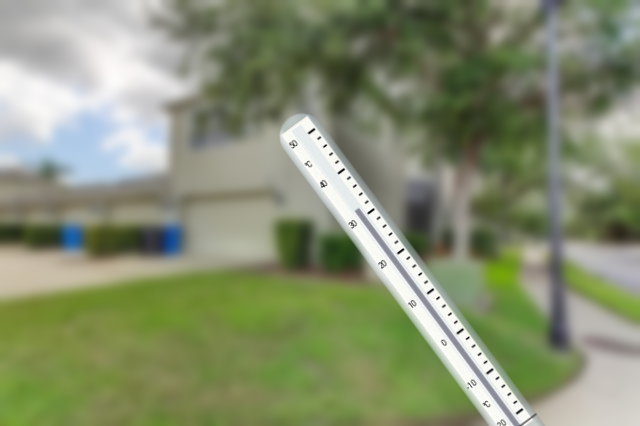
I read 32 (°C)
